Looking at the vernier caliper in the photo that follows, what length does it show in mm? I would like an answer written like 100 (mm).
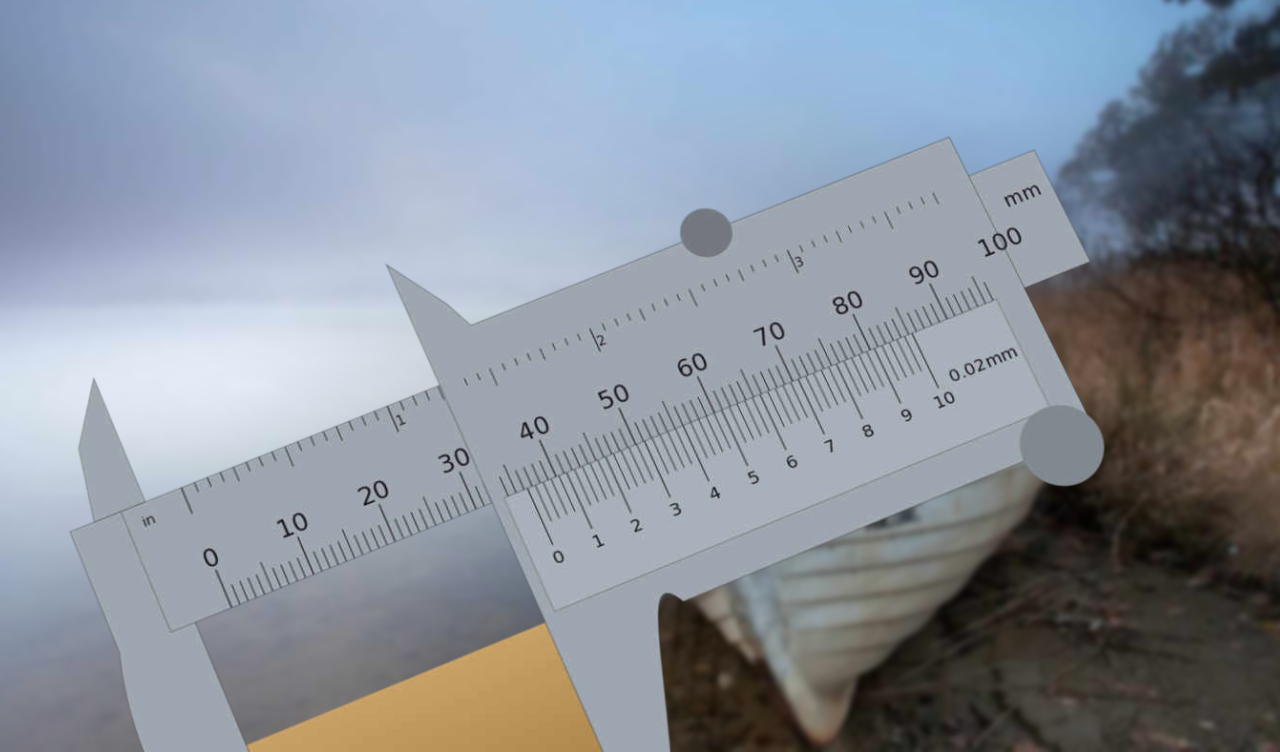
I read 36.4 (mm)
